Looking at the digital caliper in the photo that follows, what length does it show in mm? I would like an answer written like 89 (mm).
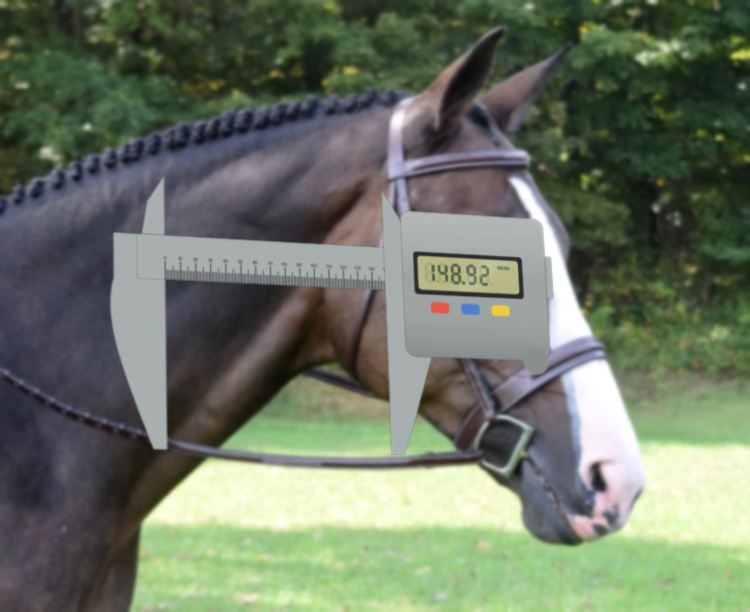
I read 148.92 (mm)
